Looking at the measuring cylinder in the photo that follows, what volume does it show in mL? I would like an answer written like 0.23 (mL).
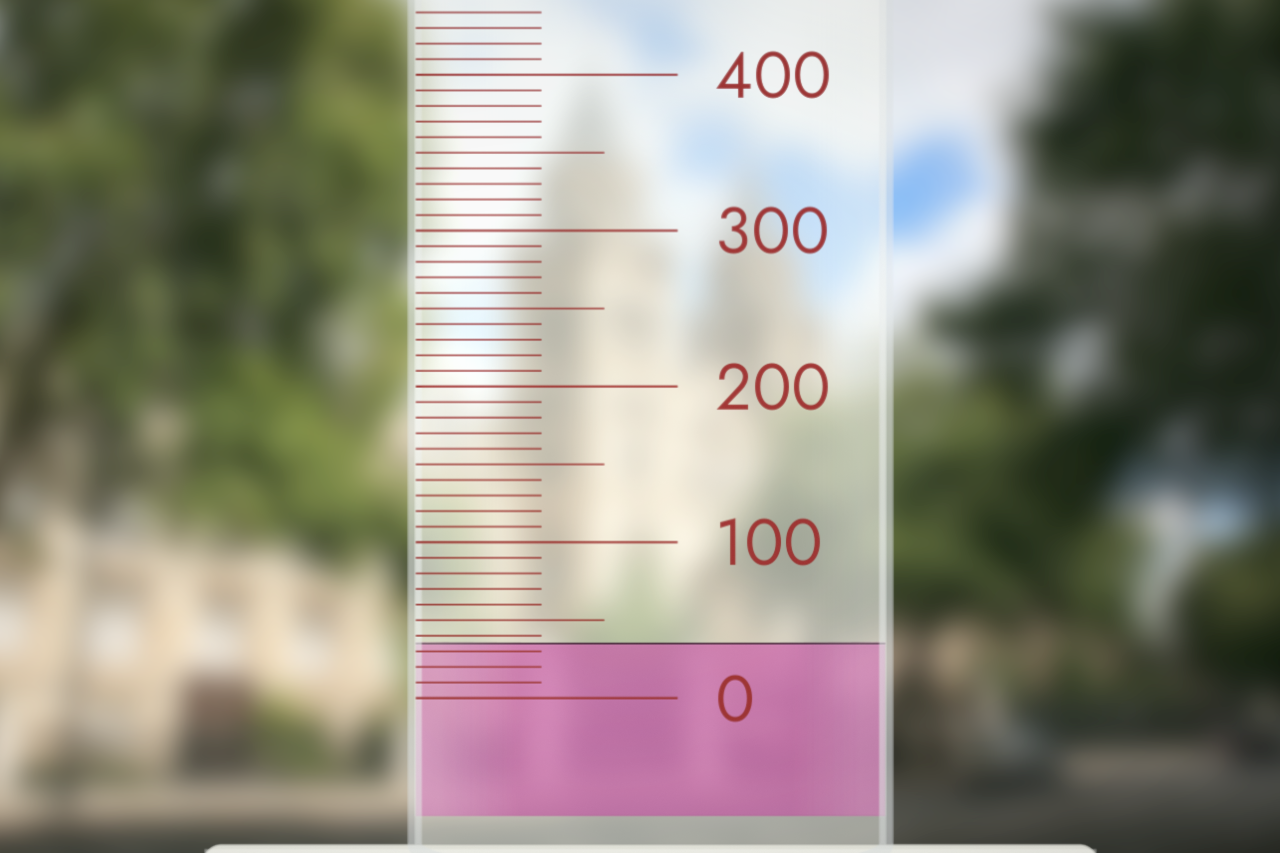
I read 35 (mL)
